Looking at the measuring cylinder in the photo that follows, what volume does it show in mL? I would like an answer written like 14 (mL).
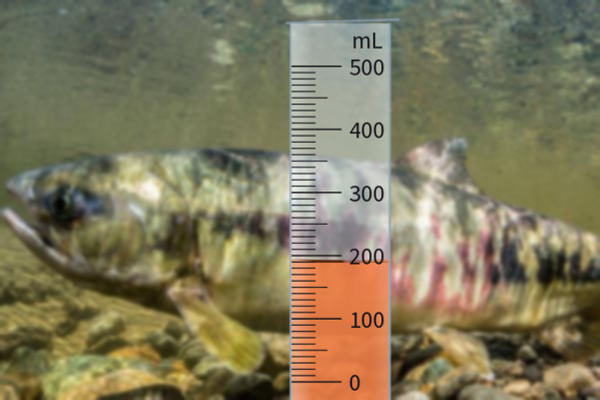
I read 190 (mL)
